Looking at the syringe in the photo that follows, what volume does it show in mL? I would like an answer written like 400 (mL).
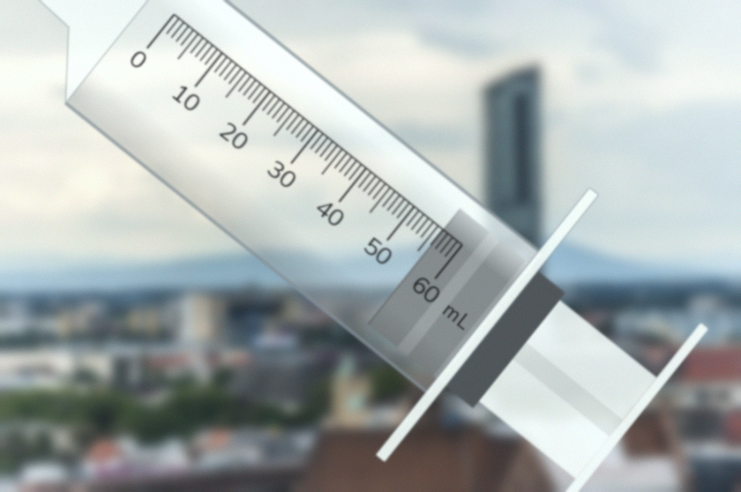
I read 56 (mL)
